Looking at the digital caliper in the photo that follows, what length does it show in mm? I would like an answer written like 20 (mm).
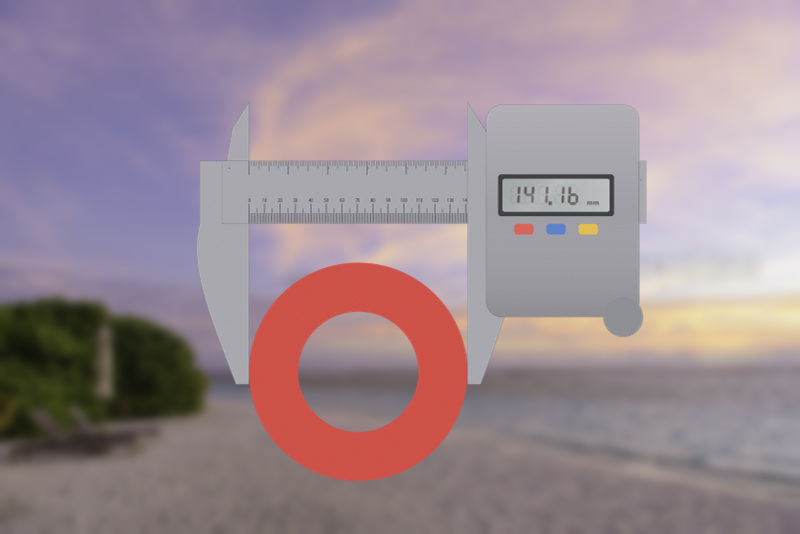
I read 141.16 (mm)
